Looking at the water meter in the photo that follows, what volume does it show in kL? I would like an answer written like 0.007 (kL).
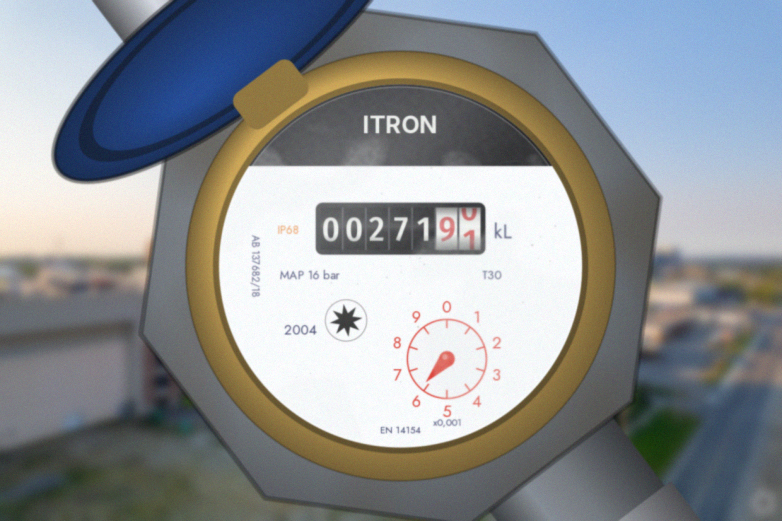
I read 271.906 (kL)
